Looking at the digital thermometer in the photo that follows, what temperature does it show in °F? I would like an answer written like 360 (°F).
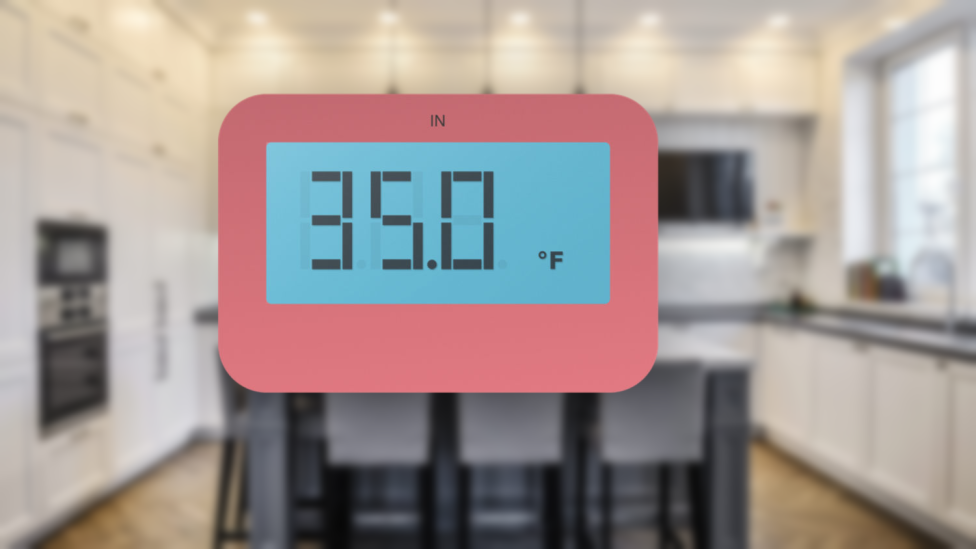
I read 35.0 (°F)
